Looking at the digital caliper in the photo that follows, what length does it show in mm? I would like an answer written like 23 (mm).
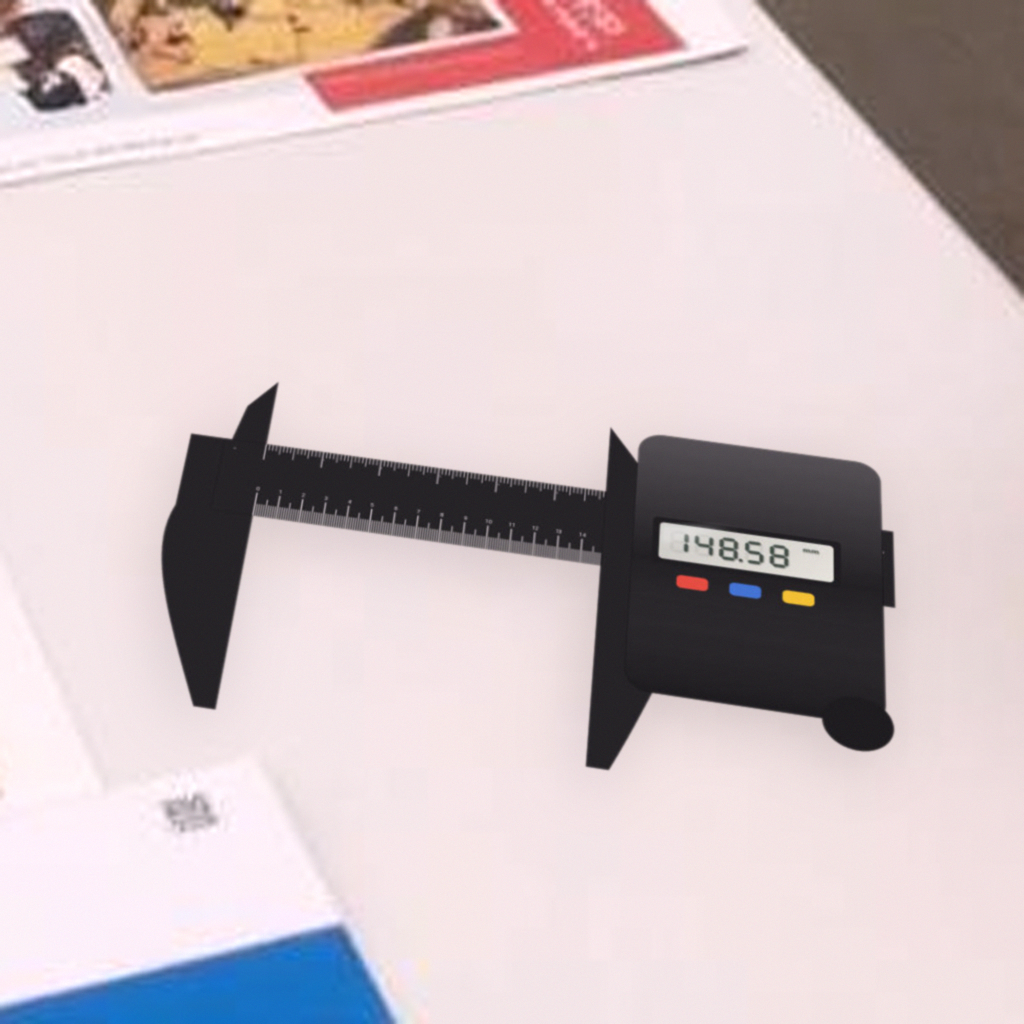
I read 148.58 (mm)
